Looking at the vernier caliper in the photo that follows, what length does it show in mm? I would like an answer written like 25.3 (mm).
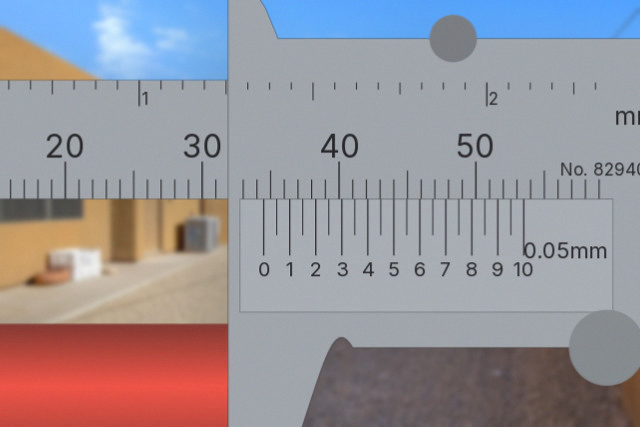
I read 34.5 (mm)
